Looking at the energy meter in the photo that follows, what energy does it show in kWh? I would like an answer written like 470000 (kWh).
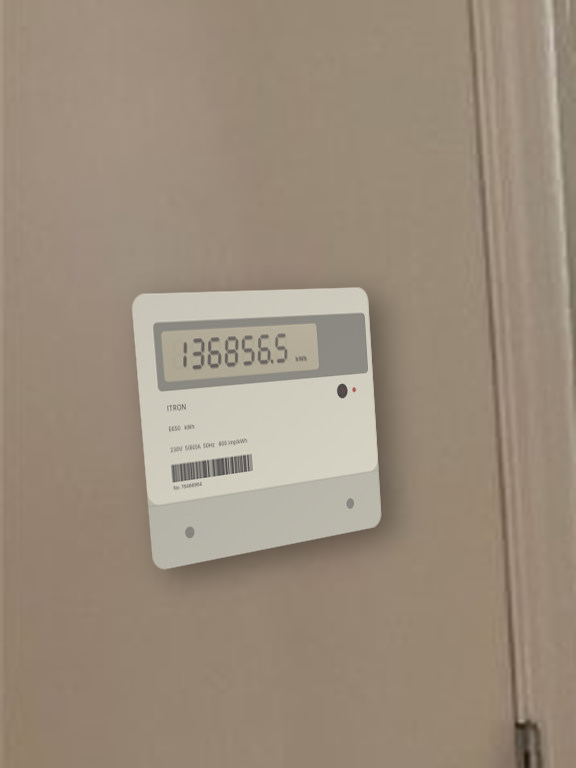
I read 136856.5 (kWh)
